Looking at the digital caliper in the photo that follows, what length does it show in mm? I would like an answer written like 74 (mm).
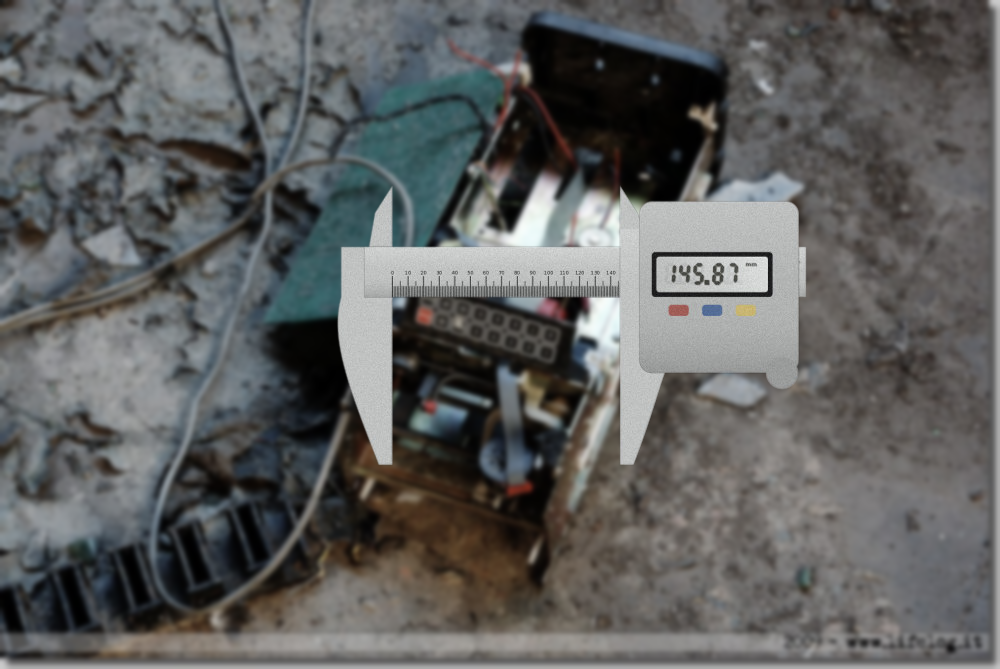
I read 145.87 (mm)
